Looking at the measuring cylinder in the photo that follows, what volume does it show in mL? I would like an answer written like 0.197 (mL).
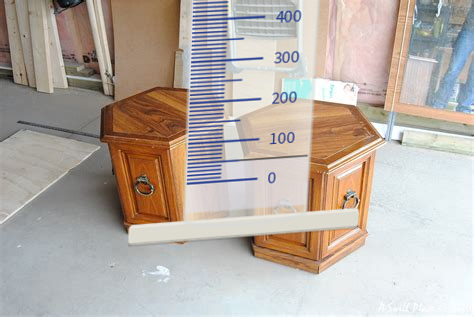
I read 50 (mL)
